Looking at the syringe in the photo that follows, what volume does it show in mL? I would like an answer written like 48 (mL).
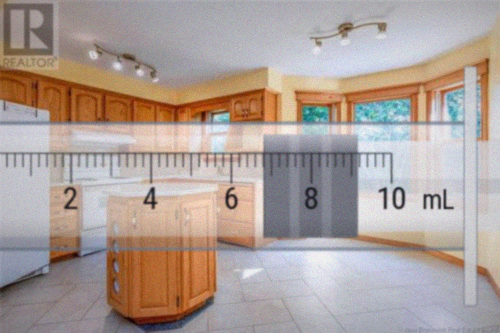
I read 6.8 (mL)
